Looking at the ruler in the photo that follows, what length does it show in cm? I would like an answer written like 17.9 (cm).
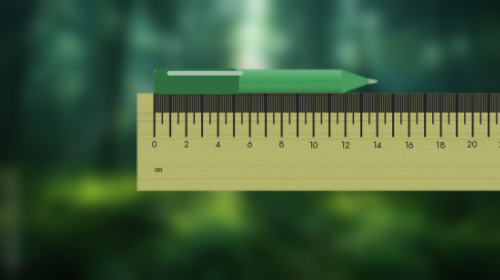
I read 14 (cm)
